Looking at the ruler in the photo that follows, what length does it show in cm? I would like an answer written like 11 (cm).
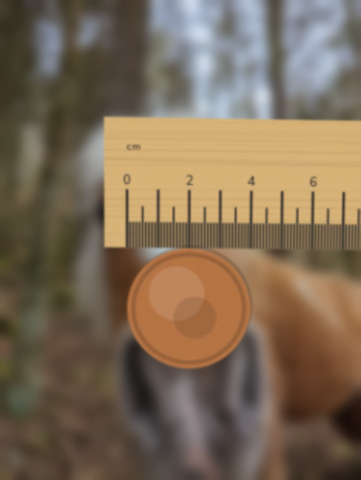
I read 4 (cm)
